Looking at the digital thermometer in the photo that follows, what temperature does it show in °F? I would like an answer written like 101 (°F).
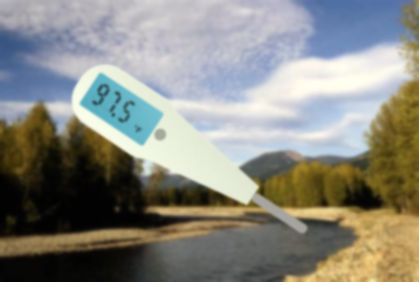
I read 97.5 (°F)
